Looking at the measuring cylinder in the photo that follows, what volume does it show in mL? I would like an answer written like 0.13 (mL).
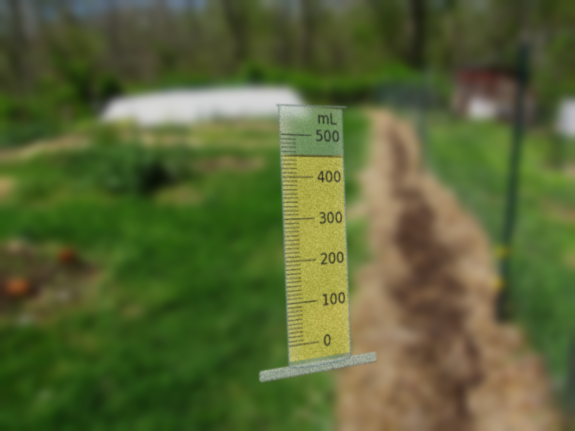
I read 450 (mL)
